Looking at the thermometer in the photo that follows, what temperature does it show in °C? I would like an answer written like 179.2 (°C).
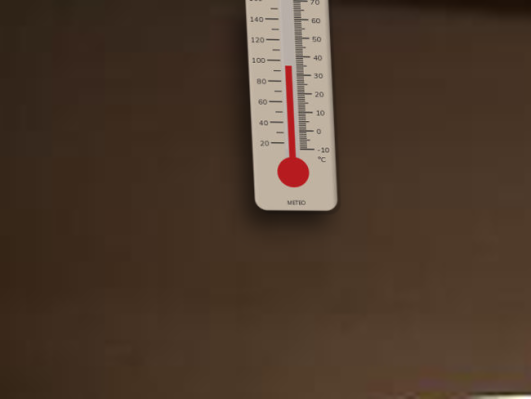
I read 35 (°C)
